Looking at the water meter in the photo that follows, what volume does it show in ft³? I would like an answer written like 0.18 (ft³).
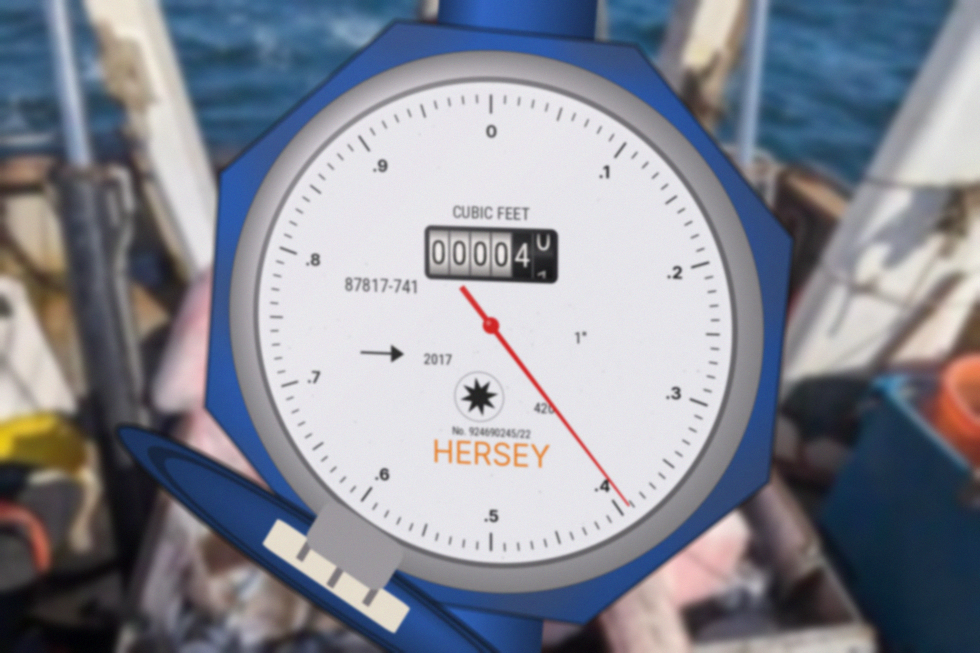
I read 40.39 (ft³)
